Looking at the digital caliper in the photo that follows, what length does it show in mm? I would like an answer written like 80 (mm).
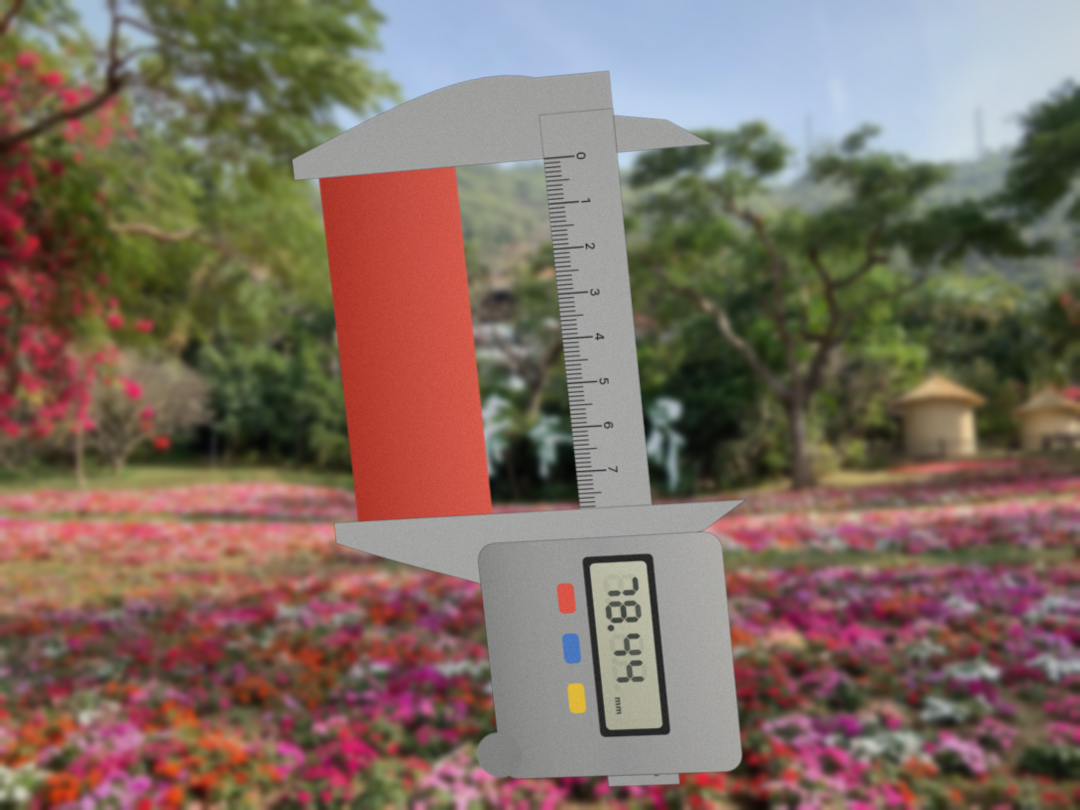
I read 78.44 (mm)
